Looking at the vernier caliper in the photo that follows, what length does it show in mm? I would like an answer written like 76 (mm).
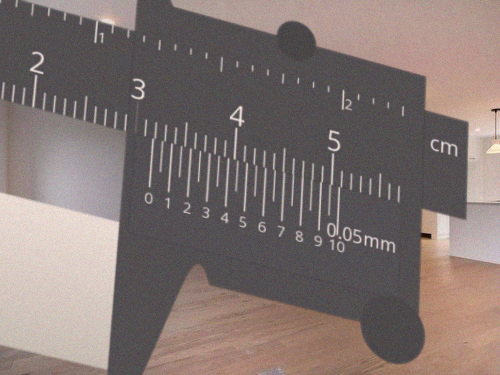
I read 31.8 (mm)
